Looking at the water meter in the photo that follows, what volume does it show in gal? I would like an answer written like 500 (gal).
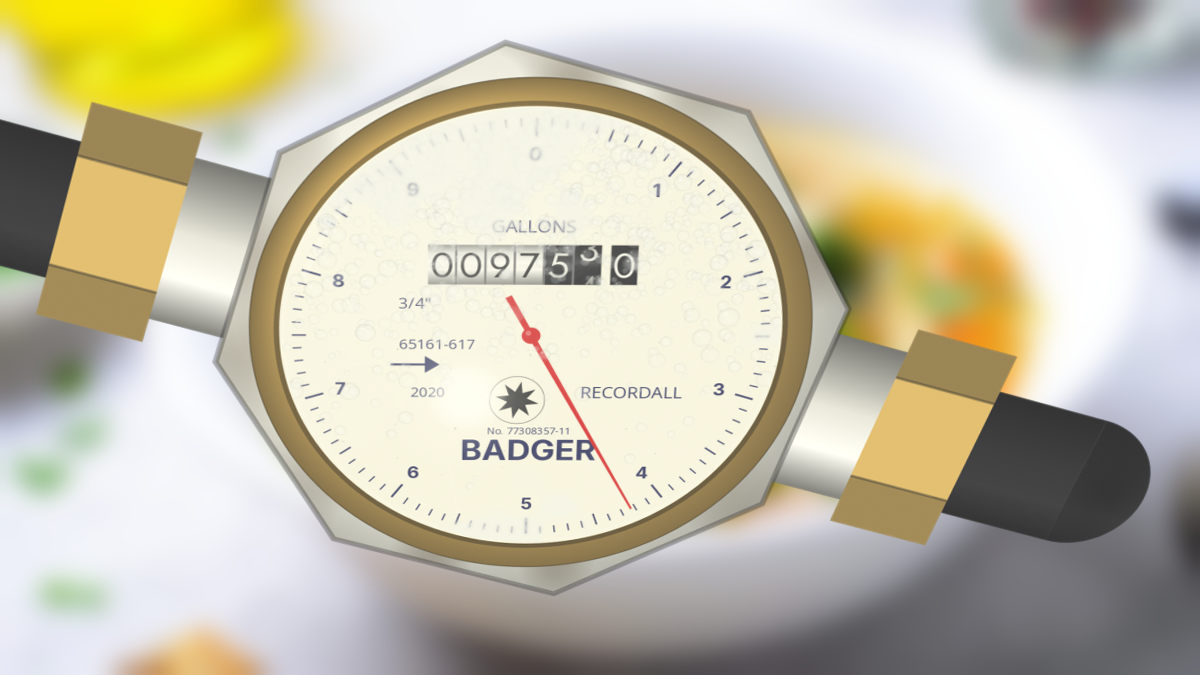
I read 97534.2 (gal)
